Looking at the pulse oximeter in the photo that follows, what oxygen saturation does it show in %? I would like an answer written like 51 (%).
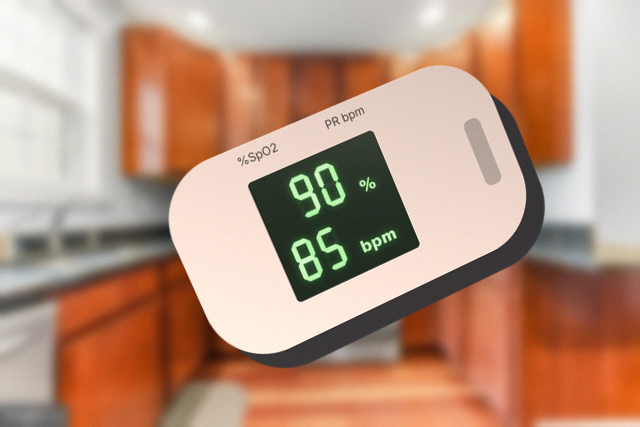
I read 90 (%)
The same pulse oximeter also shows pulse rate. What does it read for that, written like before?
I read 85 (bpm)
